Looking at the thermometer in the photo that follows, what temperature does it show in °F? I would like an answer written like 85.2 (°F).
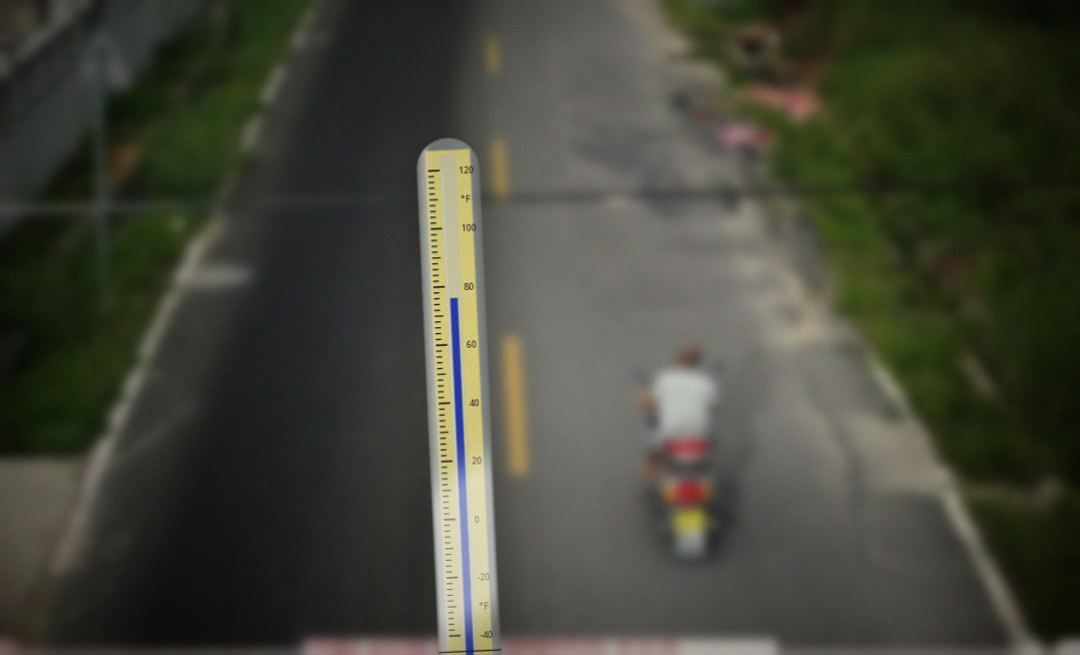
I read 76 (°F)
